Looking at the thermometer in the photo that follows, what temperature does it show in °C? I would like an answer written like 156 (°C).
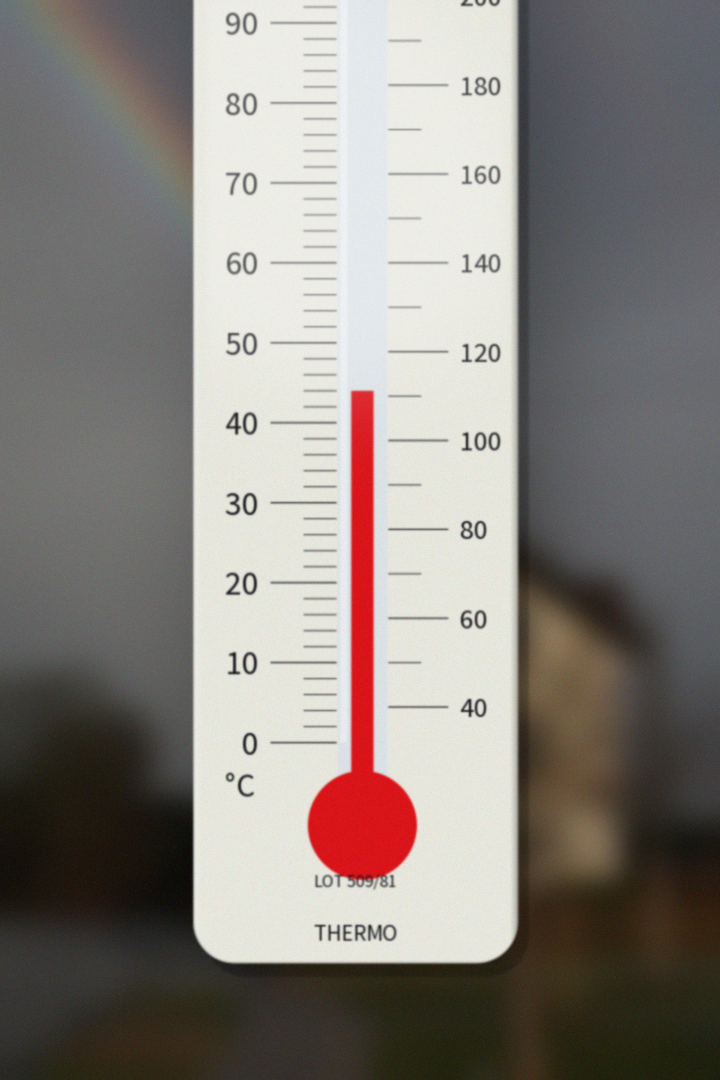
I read 44 (°C)
